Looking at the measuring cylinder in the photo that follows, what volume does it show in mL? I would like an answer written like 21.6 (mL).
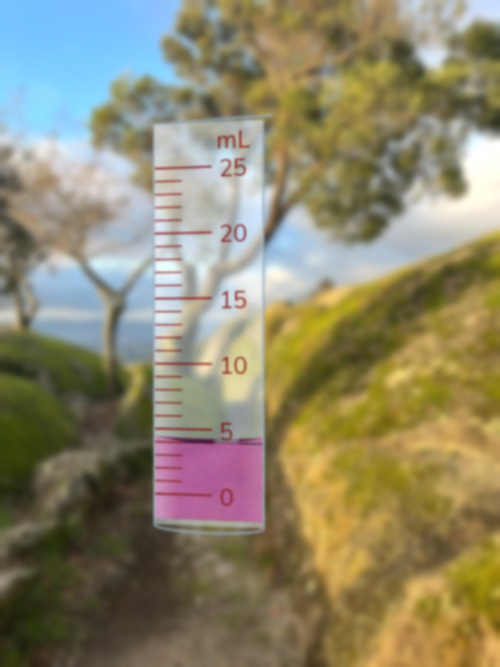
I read 4 (mL)
